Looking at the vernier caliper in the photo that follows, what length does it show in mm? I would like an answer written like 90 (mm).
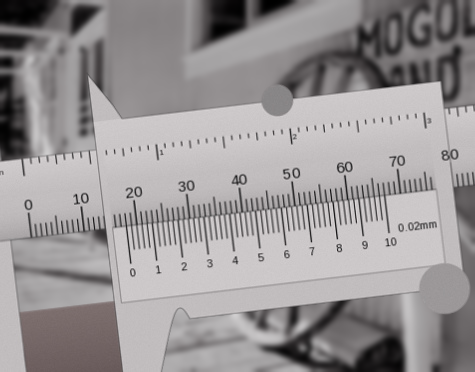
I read 18.0 (mm)
